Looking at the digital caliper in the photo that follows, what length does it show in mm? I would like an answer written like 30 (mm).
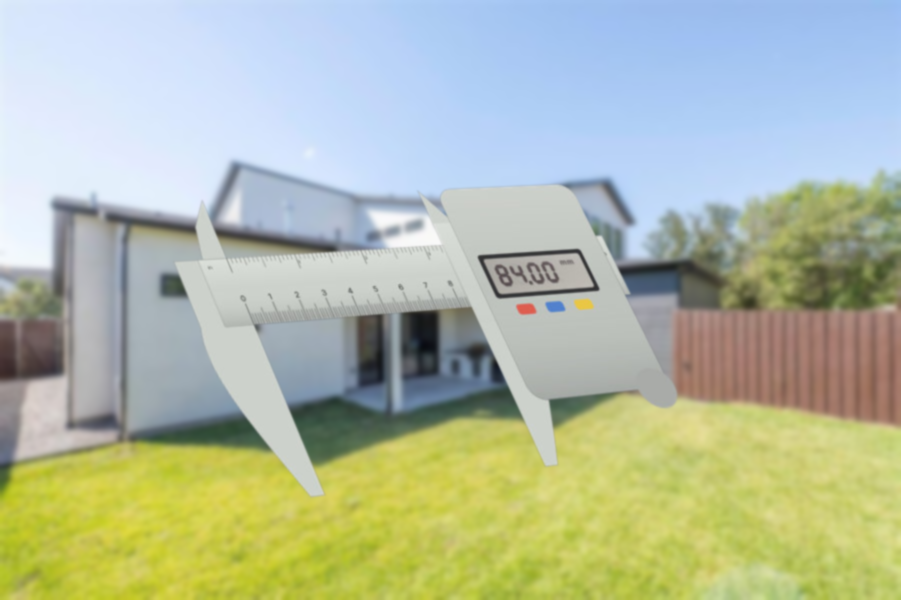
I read 84.00 (mm)
